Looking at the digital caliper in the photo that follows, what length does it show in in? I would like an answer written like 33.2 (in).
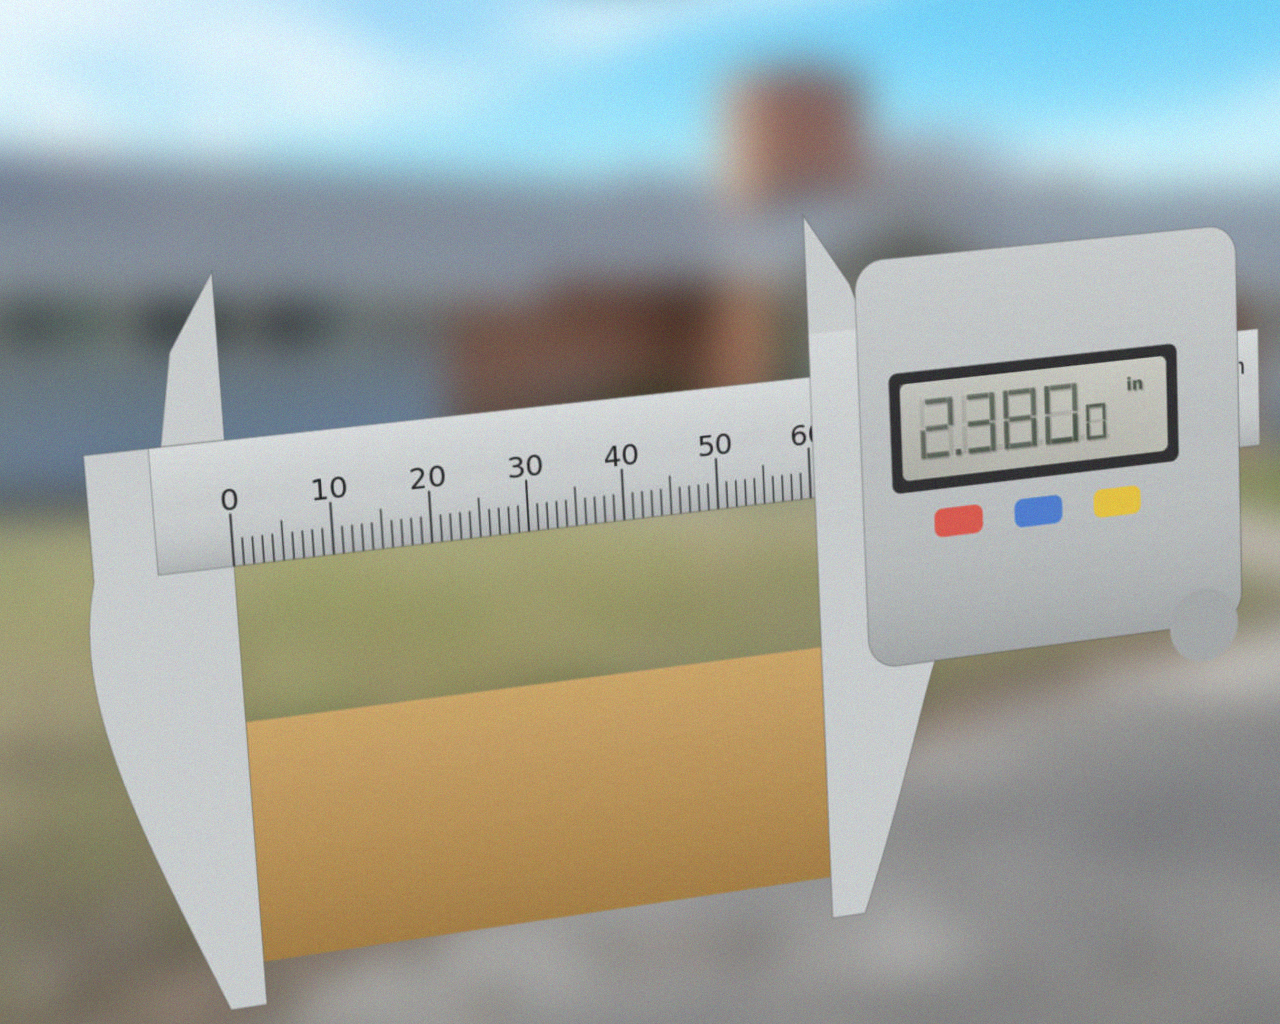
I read 2.3800 (in)
